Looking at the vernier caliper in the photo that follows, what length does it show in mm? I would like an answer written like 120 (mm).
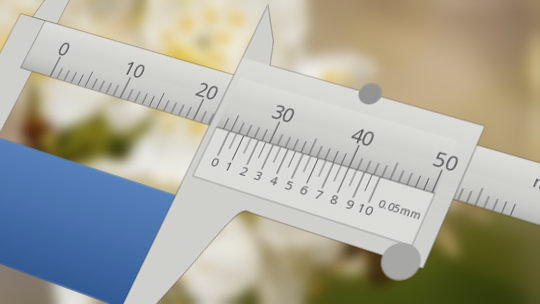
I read 24.8 (mm)
